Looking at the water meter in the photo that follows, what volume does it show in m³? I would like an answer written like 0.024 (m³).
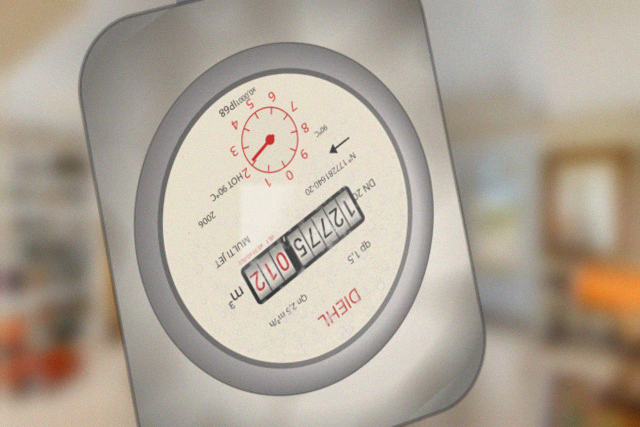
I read 12775.0122 (m³)
